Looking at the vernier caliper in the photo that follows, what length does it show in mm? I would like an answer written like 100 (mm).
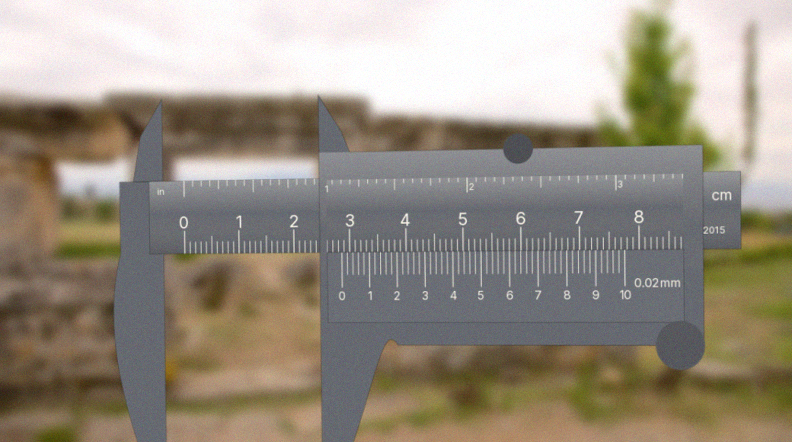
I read 28.6 (mm)
